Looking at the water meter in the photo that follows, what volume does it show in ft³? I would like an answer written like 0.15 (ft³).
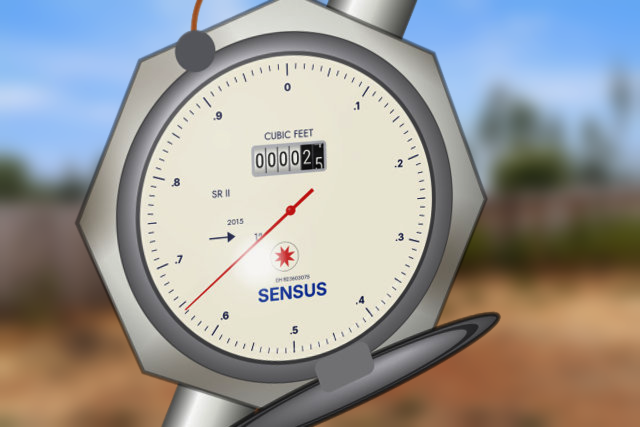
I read 24.64 (ft³)
